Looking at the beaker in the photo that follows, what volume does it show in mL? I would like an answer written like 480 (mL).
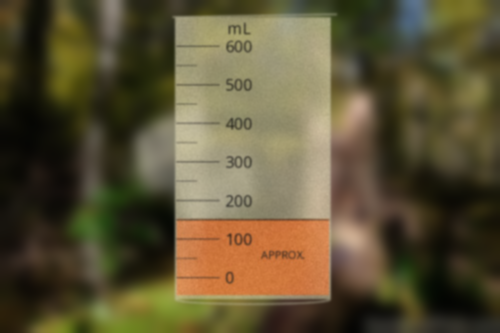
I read 150 (mL)
